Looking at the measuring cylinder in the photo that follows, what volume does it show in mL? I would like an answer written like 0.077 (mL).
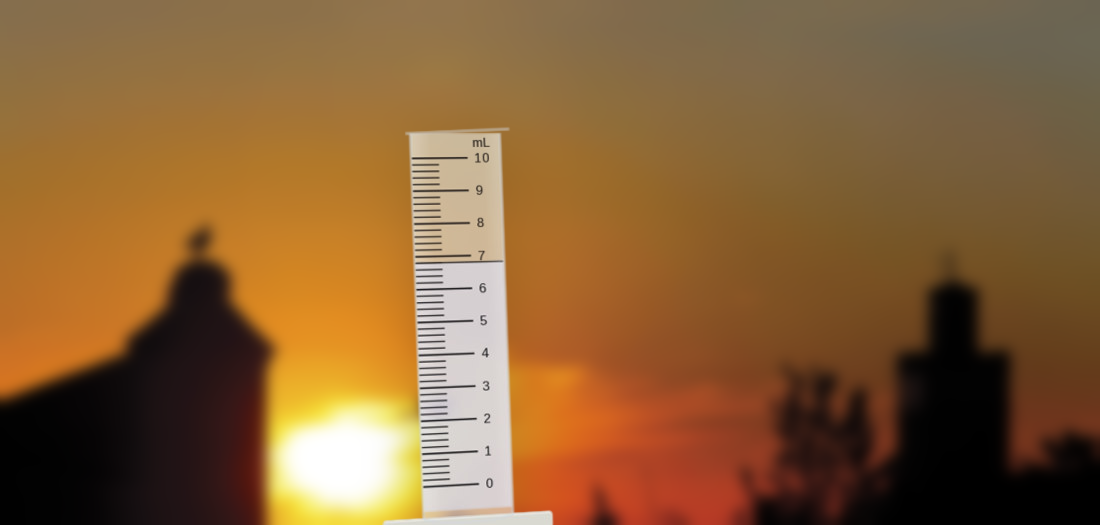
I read 6.8 (mL)
